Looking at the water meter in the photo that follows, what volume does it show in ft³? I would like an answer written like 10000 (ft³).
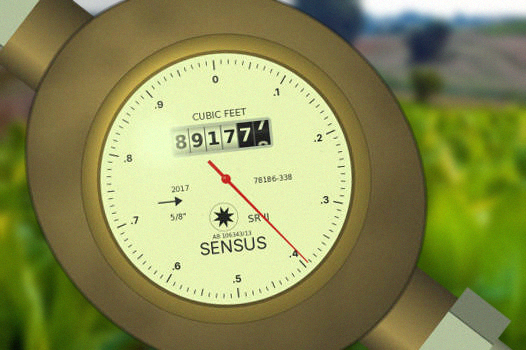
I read 891777.39 (ft³)
